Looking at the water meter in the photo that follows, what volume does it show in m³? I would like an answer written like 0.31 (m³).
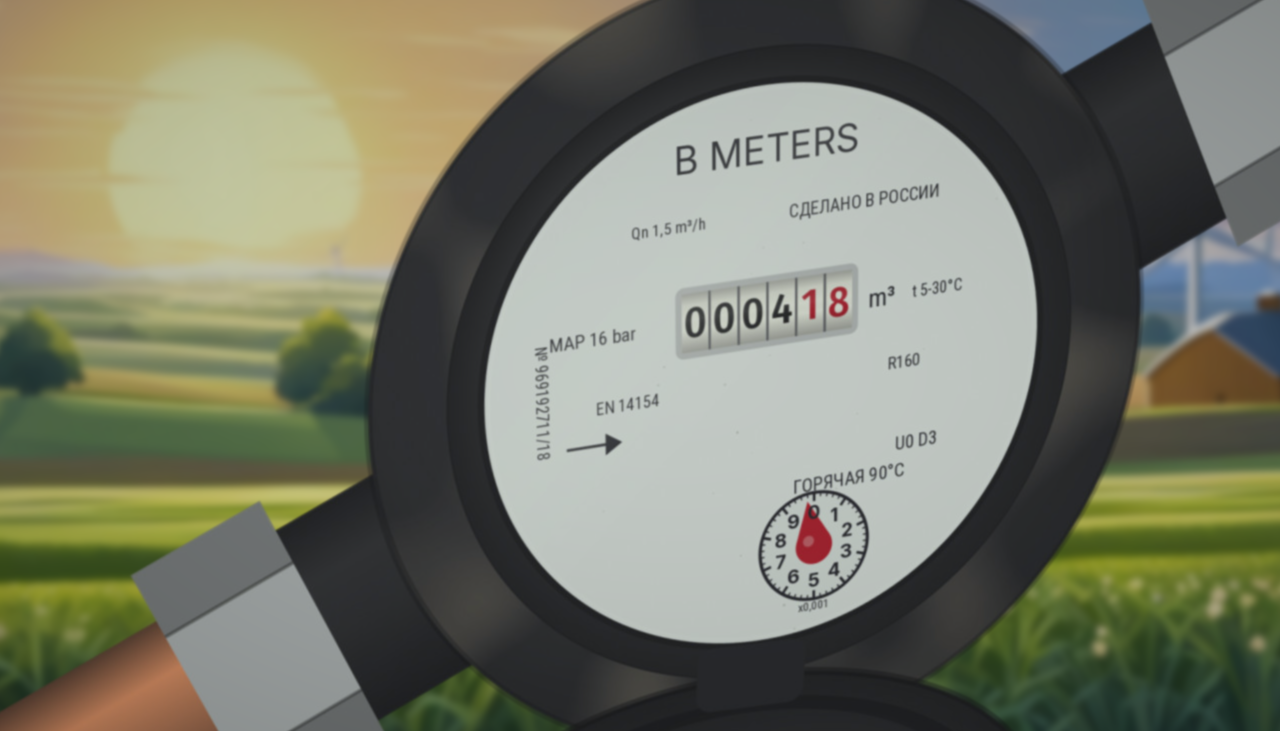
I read 4.179 (m³)
